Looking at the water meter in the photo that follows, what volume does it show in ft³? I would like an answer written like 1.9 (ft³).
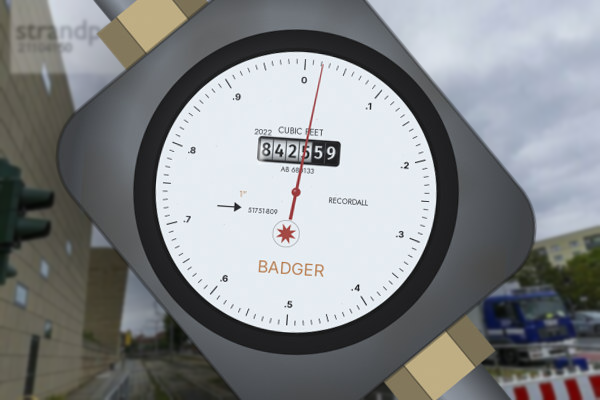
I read 842559.02 (ft³)
